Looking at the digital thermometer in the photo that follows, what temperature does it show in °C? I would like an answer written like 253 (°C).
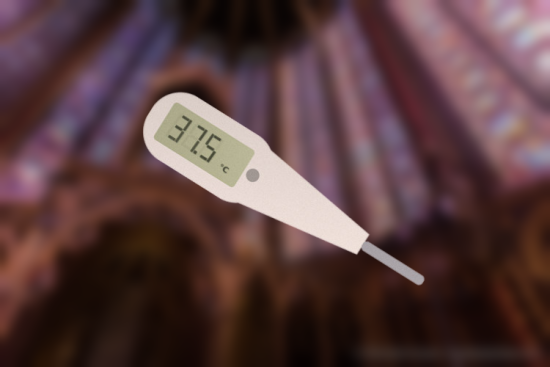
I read 37.5 (°C)
